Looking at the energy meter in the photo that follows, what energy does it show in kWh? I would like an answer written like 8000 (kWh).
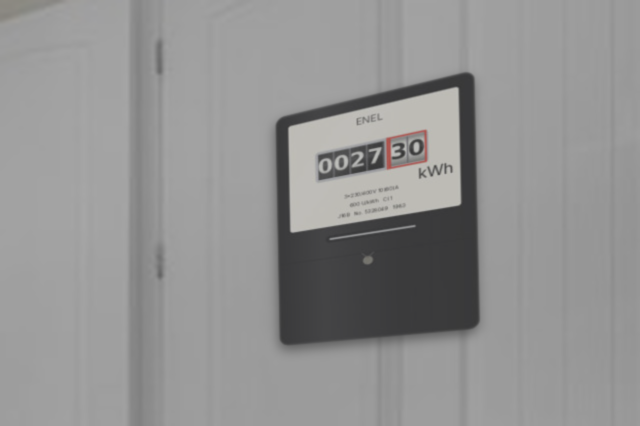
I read 27.30 (kWh)
